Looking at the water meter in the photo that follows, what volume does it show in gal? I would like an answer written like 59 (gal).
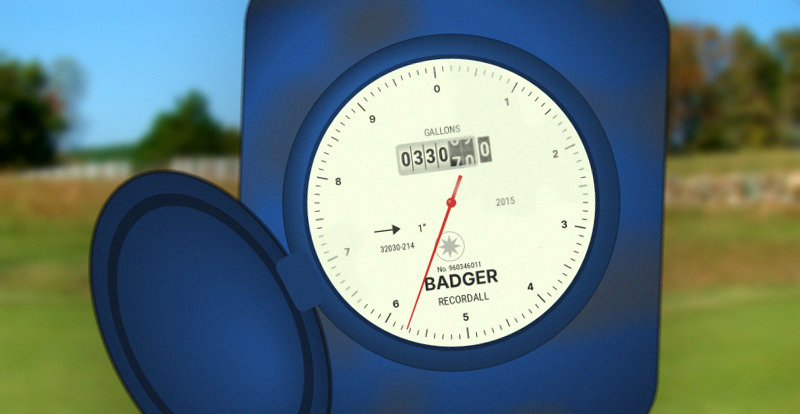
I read 330695.7 (gal)
